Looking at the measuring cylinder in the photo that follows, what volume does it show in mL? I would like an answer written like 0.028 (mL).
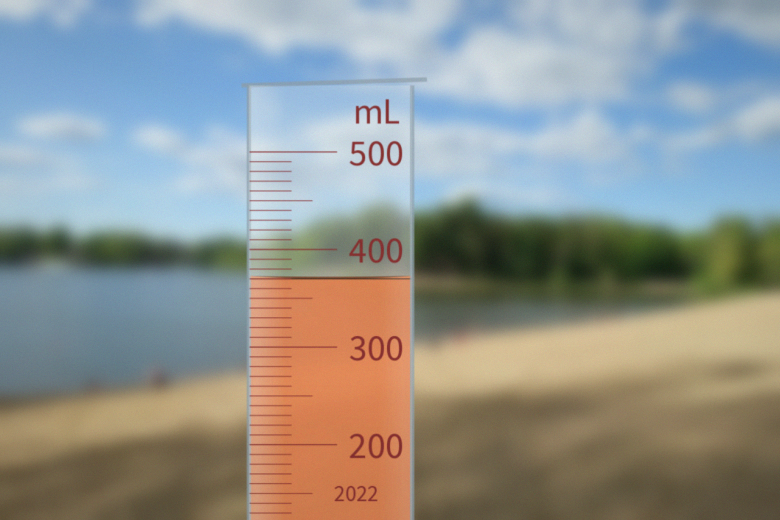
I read 370 (mL)
